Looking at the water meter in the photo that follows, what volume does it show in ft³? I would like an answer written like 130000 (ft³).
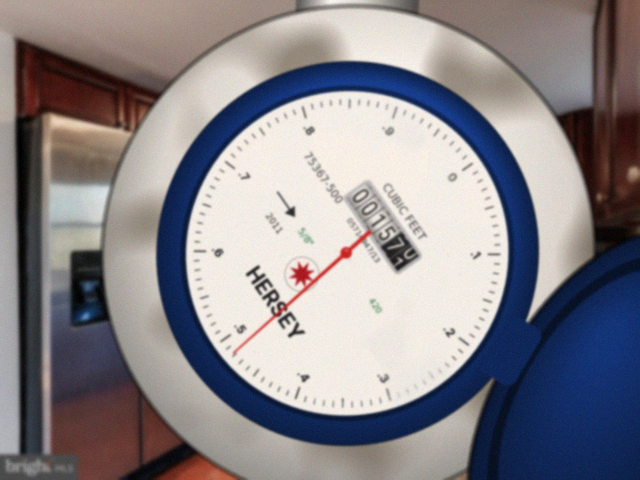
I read 1570.48 (ft³)
